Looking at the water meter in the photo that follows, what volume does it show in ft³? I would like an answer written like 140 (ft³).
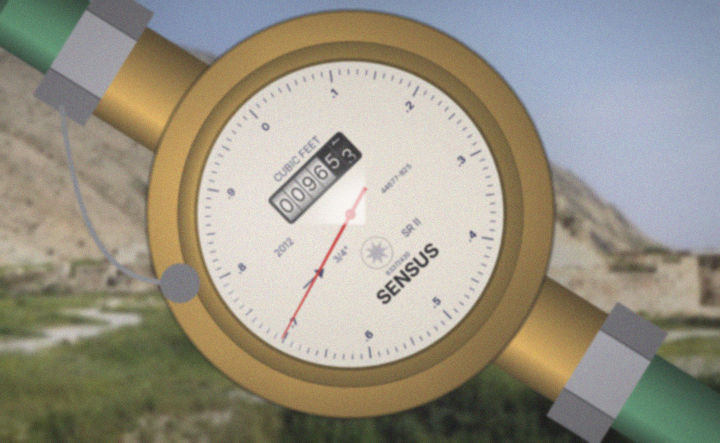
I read 9652.70 (ft³)
